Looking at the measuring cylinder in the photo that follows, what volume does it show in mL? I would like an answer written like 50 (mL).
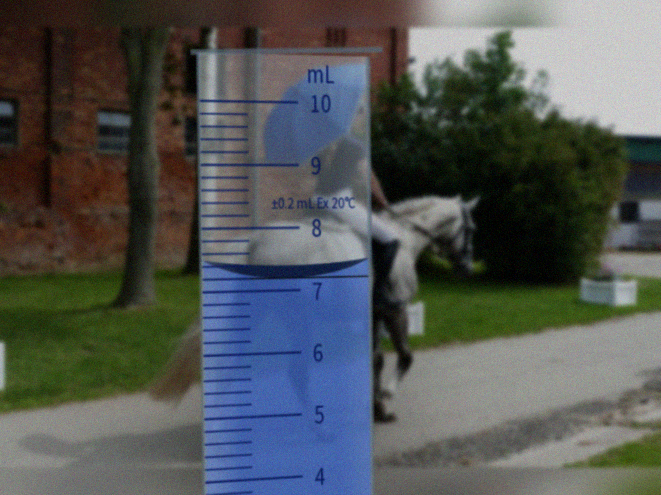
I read 7.2 (mL)
